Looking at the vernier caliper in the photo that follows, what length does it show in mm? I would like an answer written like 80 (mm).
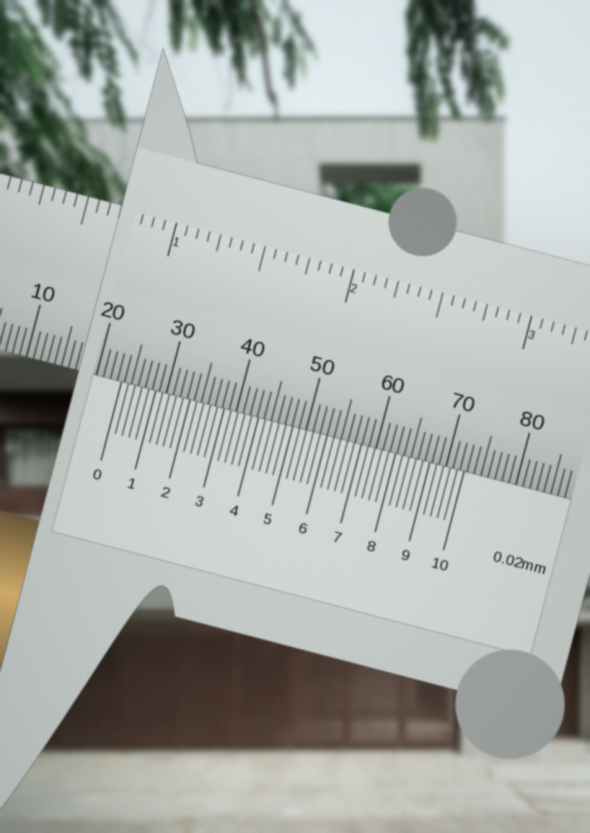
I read 23.6 (mm)
